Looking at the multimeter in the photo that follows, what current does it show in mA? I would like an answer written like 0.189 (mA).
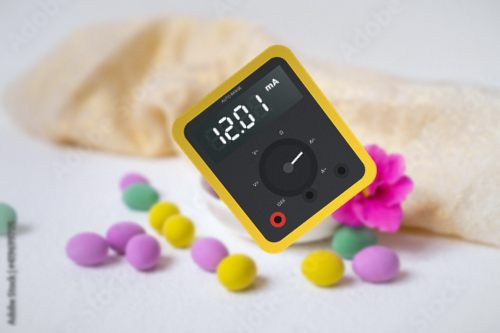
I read 12.01 (mA)
